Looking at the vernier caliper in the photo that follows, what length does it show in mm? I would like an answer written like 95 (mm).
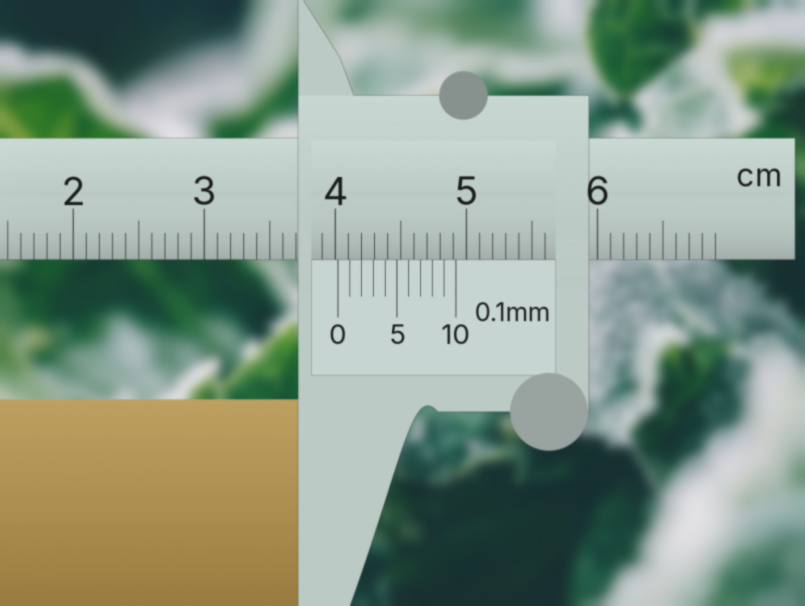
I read 40.2 (mm)
